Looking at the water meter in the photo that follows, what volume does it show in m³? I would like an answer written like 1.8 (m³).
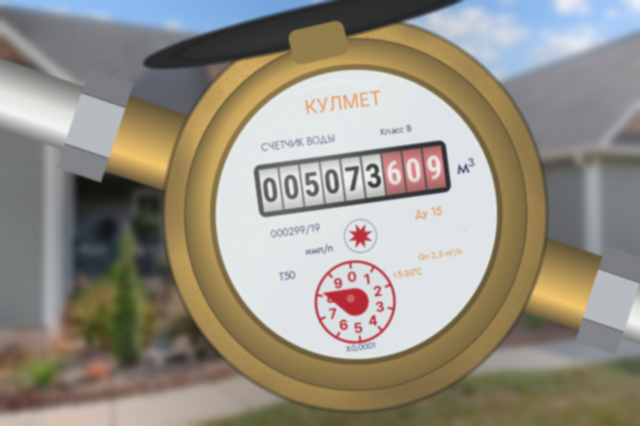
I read 5073.6098 (m³)
